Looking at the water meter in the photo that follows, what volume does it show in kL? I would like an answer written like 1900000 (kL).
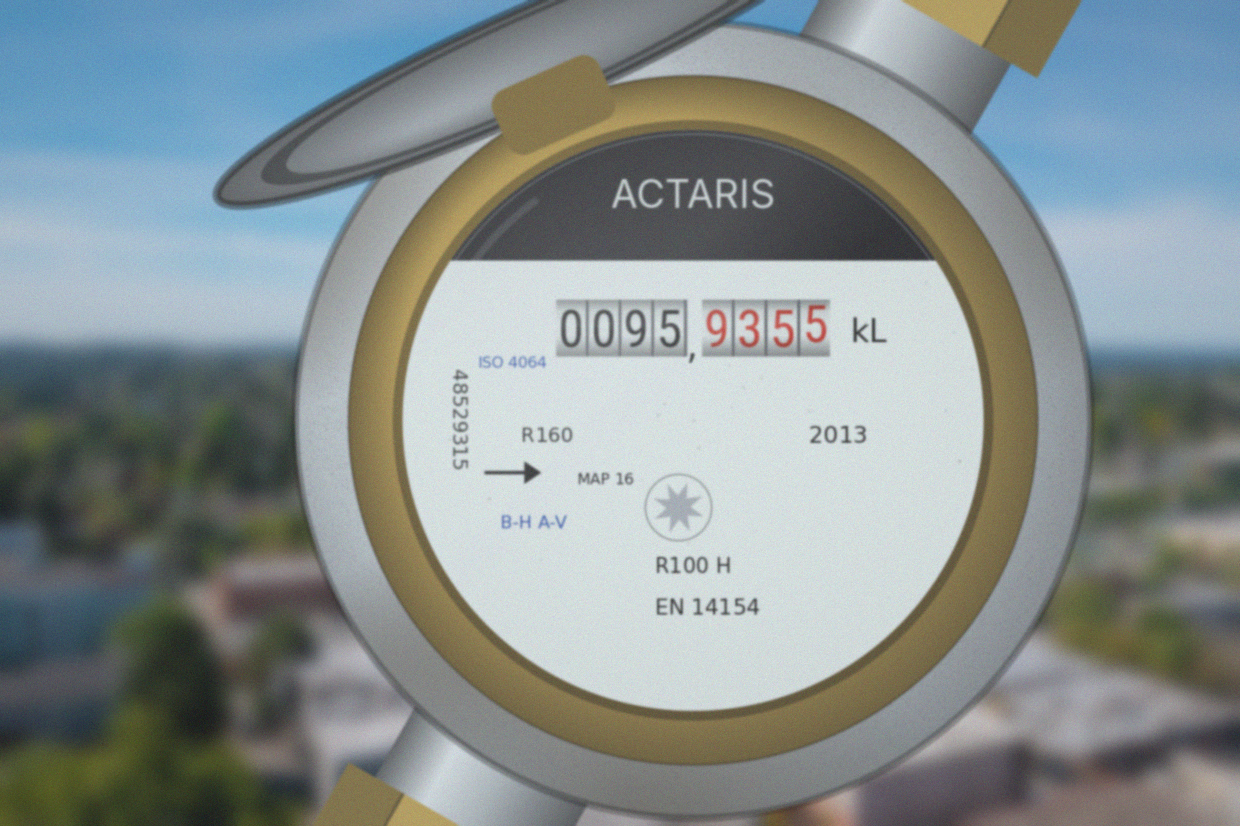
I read 95.9355 (kL)
